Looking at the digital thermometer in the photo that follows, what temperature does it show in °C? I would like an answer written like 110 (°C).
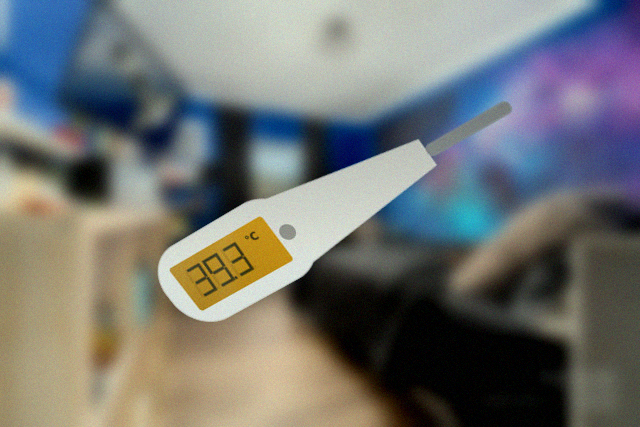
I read 39.3 (°C)
